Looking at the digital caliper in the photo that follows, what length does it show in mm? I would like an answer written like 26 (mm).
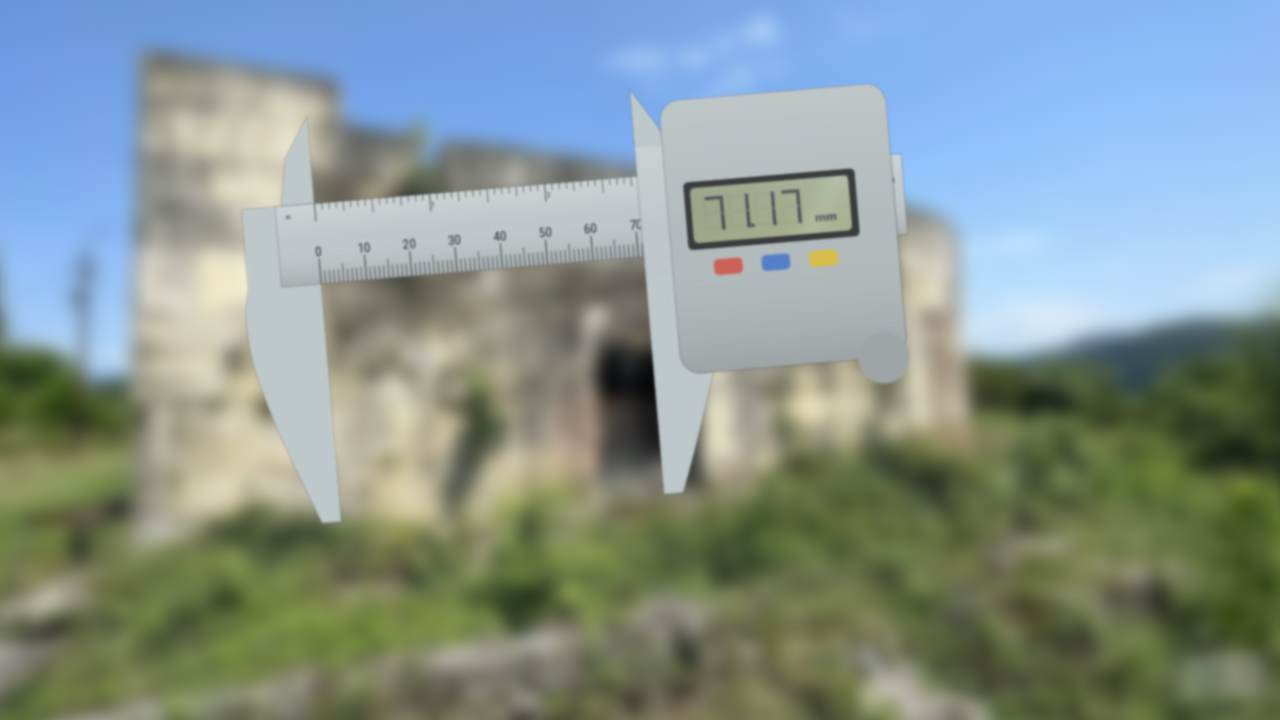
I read 71.17 (mm)
